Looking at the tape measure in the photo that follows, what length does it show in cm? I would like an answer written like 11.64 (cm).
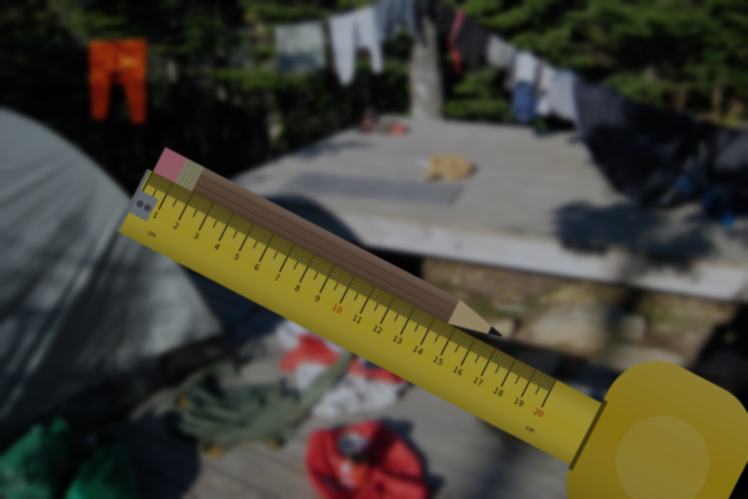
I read 17 (cm)
